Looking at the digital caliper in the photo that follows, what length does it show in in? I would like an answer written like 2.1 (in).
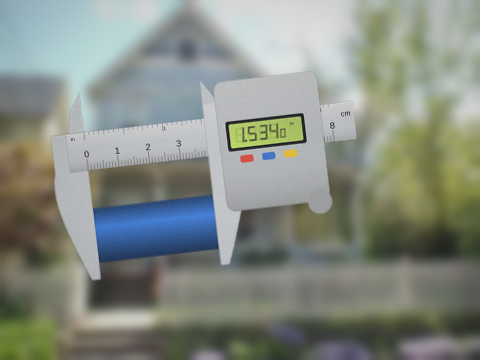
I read 1.5340 (in)
